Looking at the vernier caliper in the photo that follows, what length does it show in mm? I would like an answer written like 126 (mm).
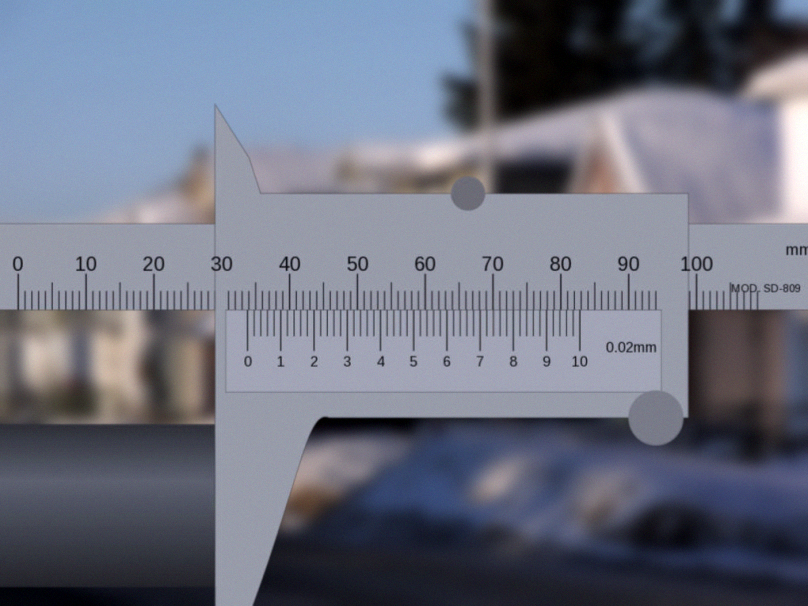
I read 33.8 (mm)
